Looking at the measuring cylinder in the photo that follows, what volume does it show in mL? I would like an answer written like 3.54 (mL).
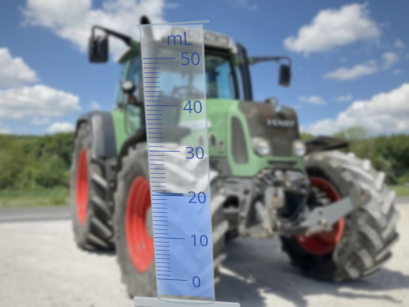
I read 20 (mL)
